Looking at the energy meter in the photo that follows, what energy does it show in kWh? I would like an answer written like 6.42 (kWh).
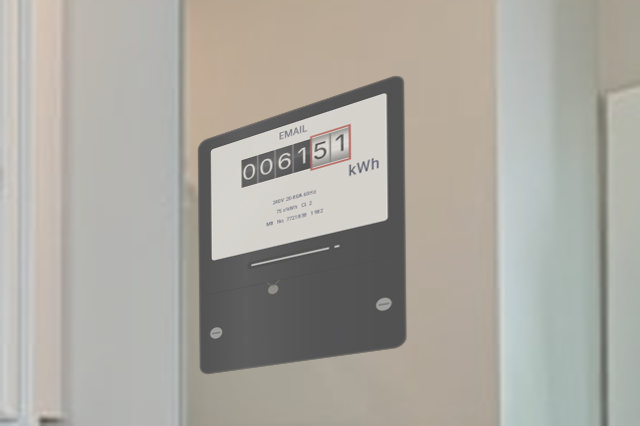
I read 61.51 (kWh)
